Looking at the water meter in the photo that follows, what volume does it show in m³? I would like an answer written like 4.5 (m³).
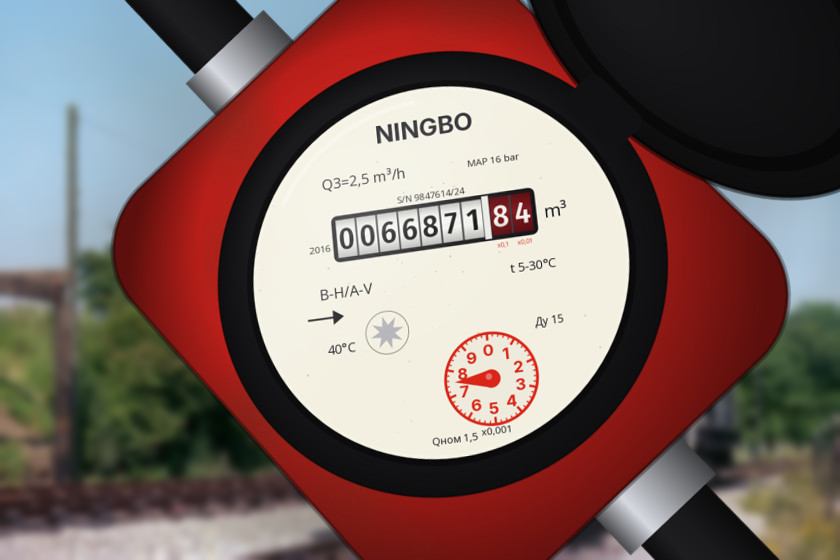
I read 66871.847 (m³)
